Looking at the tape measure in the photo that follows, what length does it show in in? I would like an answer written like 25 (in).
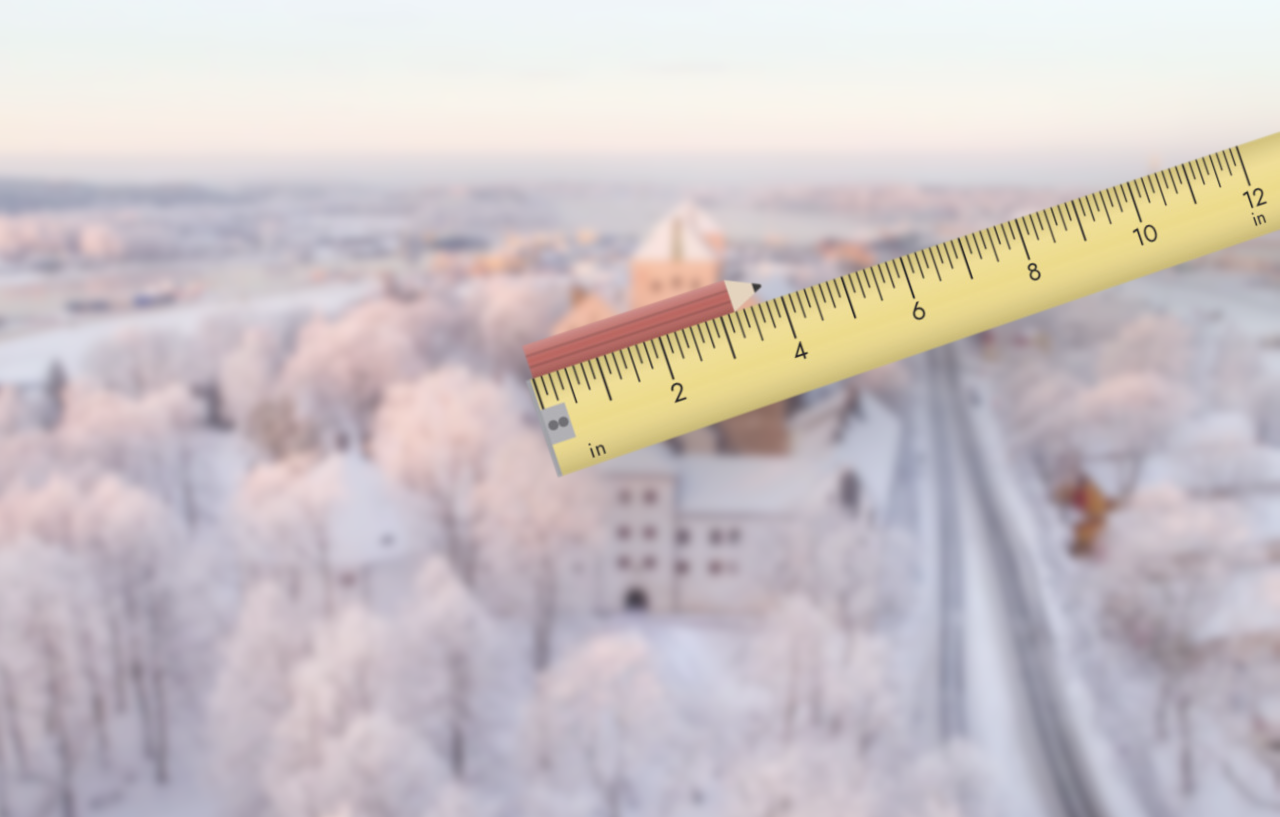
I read 3.75 (in)
